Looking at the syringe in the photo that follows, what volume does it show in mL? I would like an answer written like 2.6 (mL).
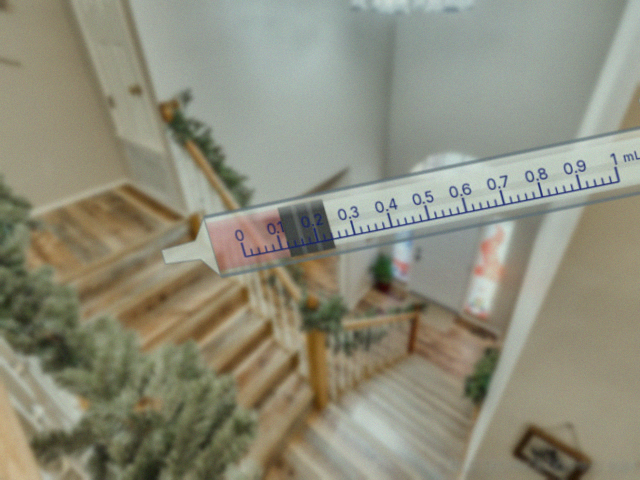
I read 0.12 (mL)
